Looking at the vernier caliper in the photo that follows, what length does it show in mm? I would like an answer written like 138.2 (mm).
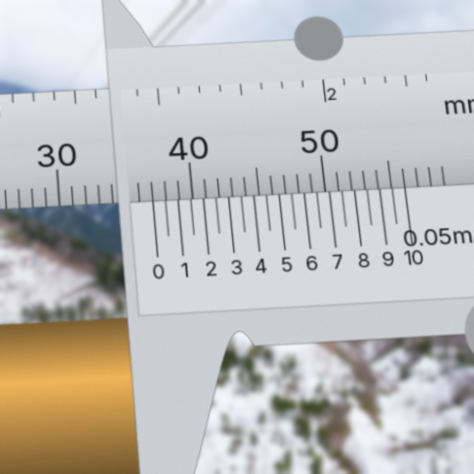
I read 37.0 (mm)
